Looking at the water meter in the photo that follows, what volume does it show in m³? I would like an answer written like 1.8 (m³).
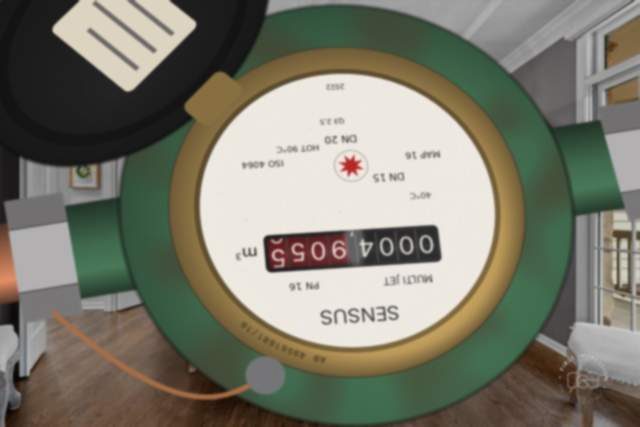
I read 4.9055 (m³)
